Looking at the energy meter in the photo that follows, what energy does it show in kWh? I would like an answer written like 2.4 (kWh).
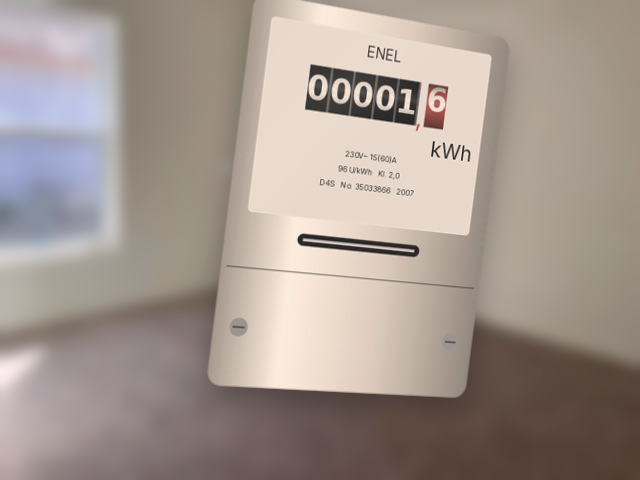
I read 1.6 (kWh)
